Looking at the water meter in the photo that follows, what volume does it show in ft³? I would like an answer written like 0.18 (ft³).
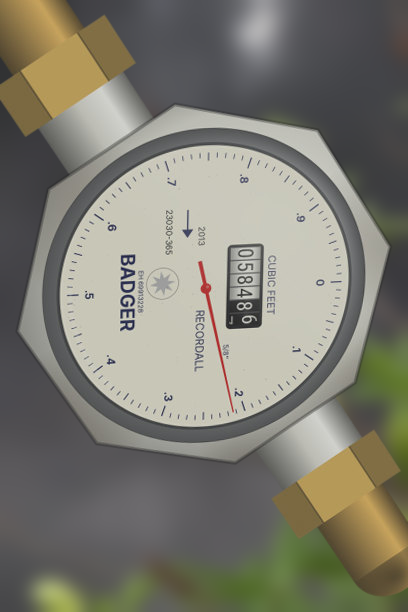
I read 58486.21 (ft³)
